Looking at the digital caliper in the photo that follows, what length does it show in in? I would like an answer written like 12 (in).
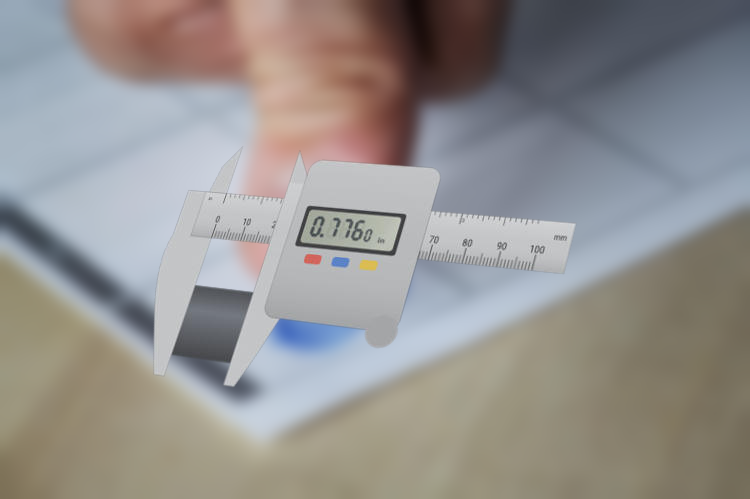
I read 0.7760 (in)
